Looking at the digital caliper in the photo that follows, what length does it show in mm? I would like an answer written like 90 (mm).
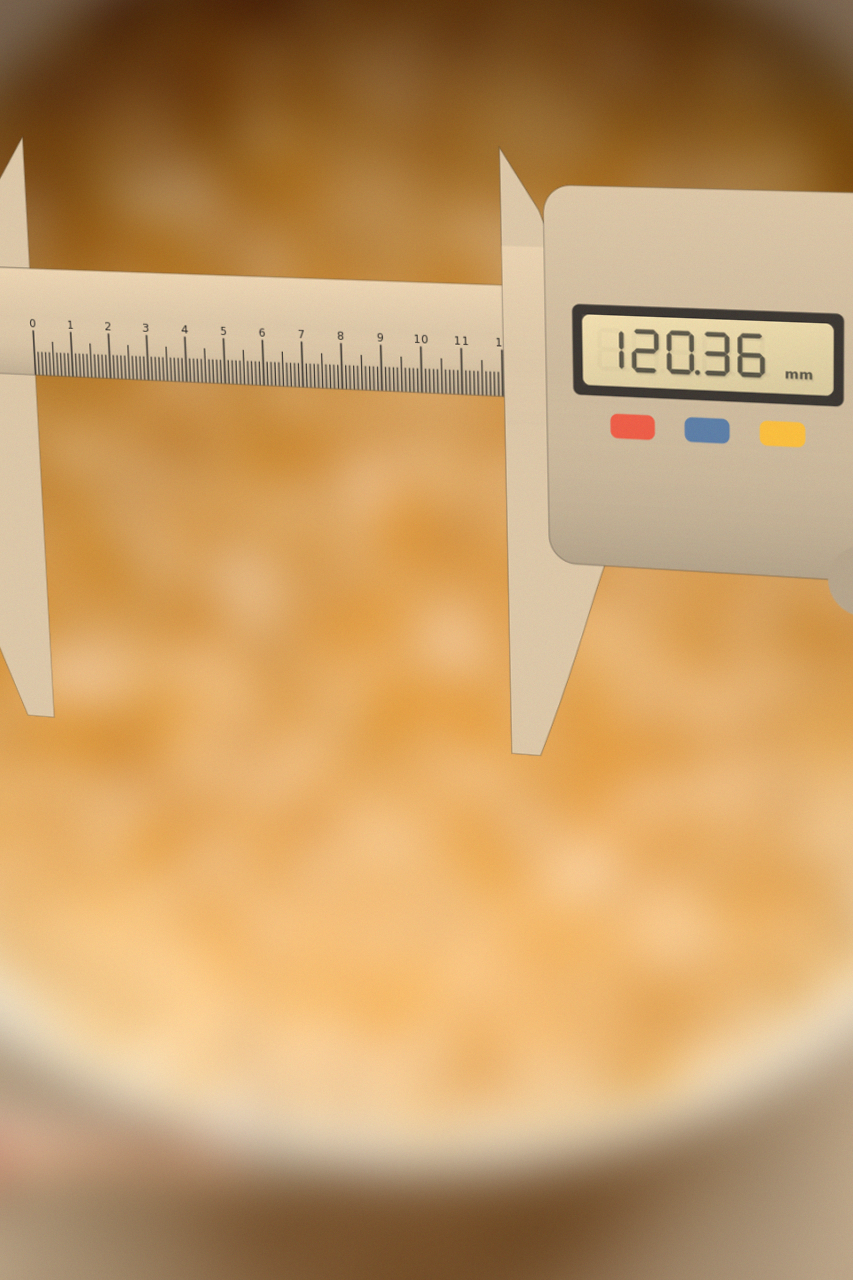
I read 120.36 (mm)
